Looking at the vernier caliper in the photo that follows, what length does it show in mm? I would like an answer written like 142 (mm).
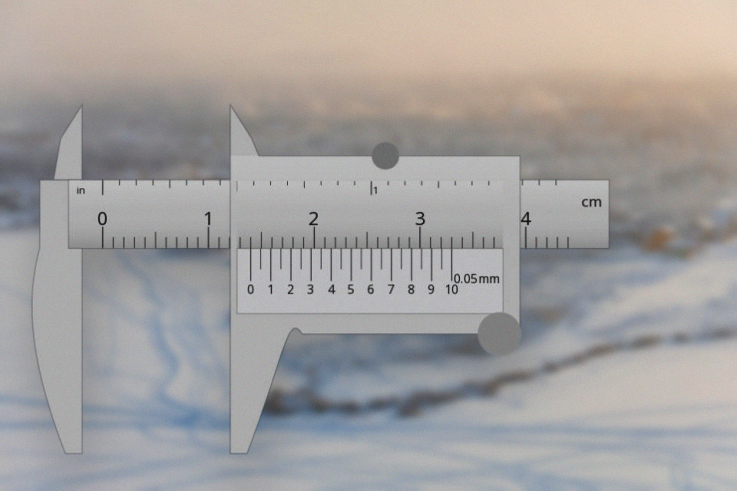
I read 14.0 (mm)
